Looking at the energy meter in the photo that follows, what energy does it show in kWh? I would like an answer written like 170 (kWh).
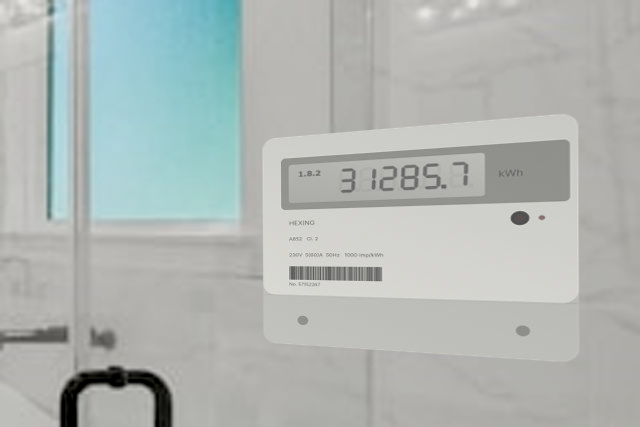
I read 31285.7 (kWh)
